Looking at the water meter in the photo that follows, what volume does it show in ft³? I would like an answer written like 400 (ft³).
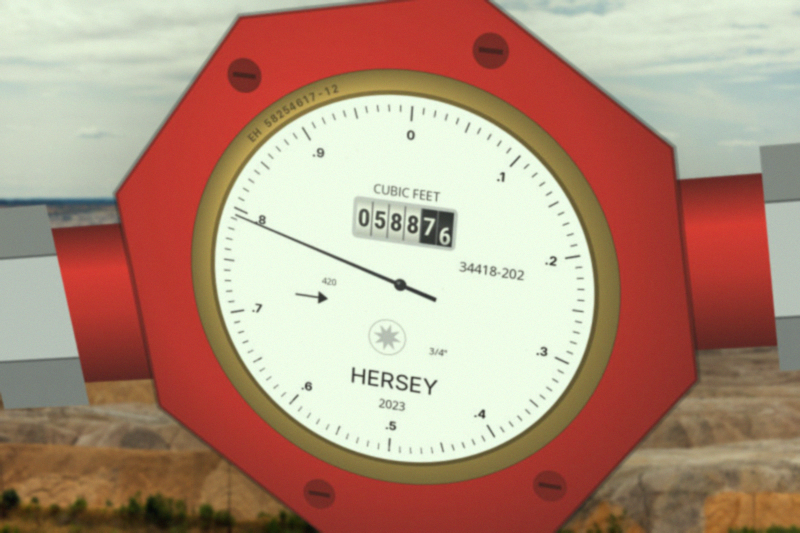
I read 58875.79 (ft³)
